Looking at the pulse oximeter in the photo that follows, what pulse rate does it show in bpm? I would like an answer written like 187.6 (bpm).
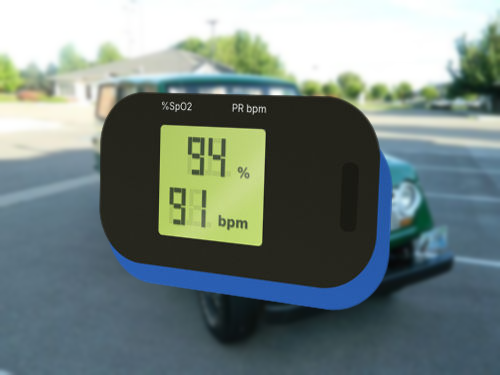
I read 91 (bpm)
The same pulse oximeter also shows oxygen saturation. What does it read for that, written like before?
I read 94 (%)
